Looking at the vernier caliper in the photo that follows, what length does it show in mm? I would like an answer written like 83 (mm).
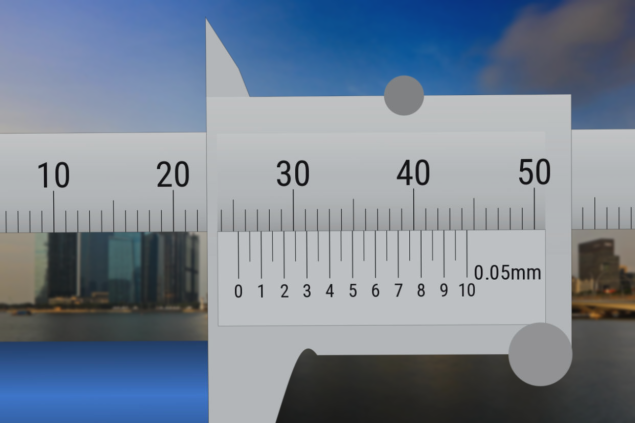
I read 25.4 (mm)
